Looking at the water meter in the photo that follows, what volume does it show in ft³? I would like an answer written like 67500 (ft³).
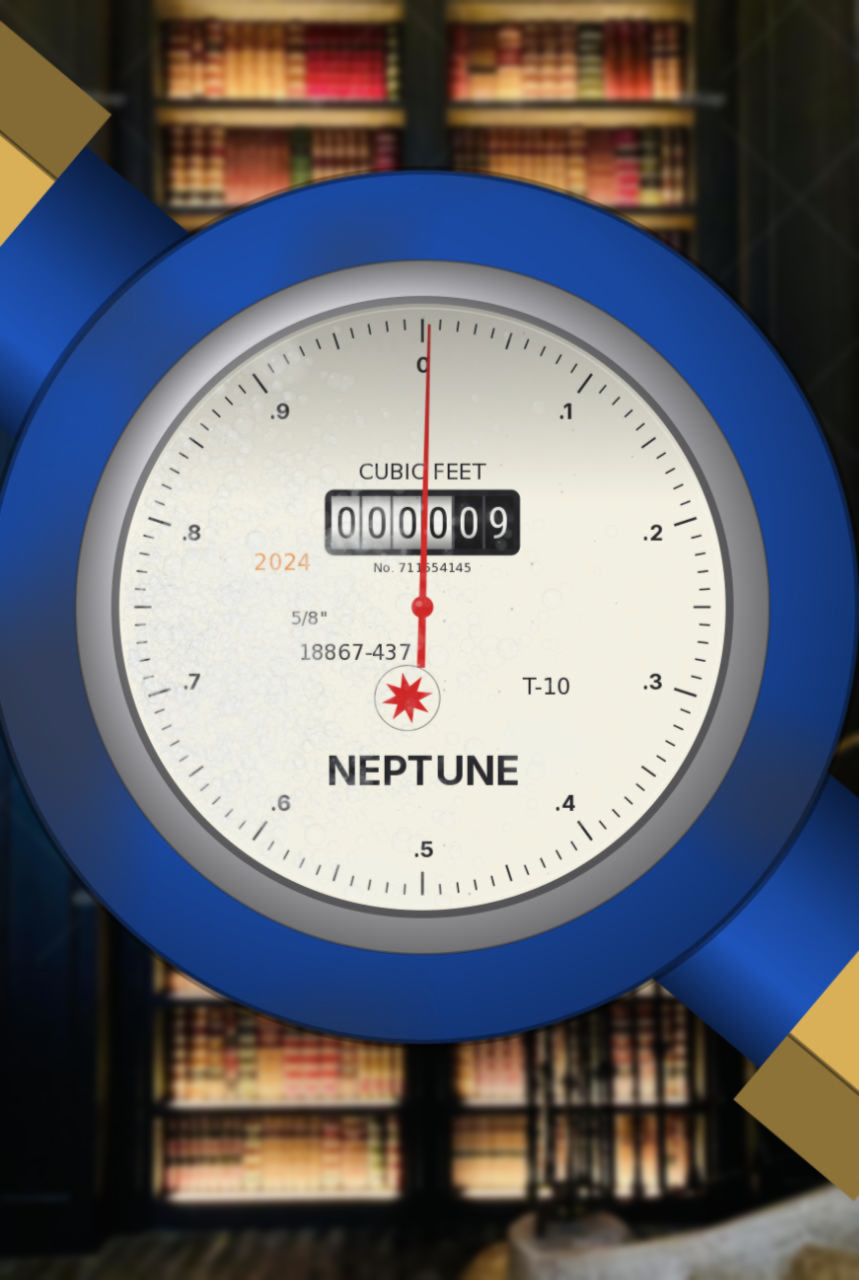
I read 9.00 (ft³)
